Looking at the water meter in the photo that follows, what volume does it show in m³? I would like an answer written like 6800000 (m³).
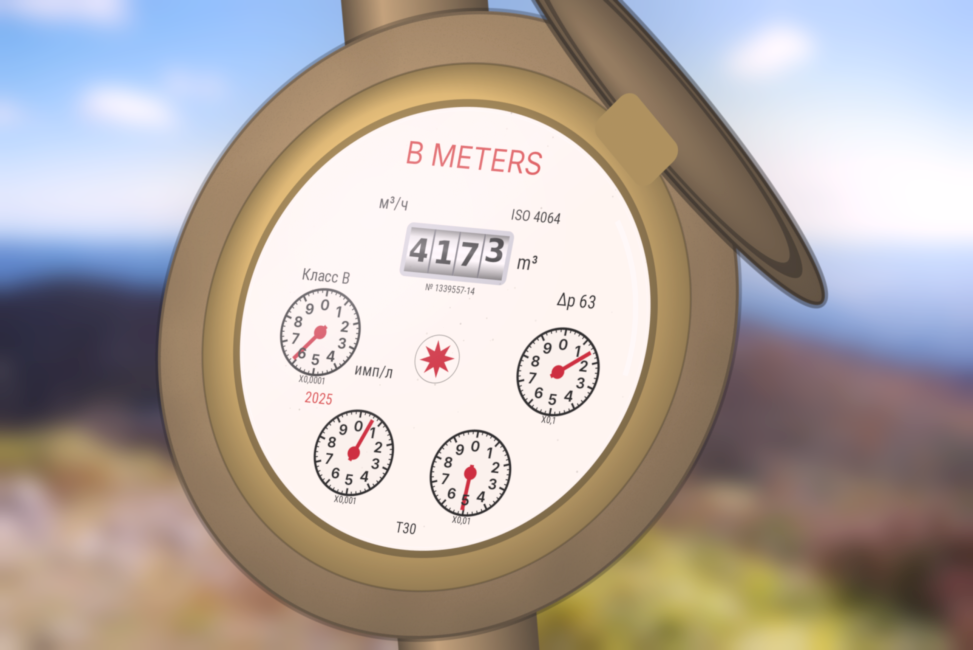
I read 4173.1506 (m³)
